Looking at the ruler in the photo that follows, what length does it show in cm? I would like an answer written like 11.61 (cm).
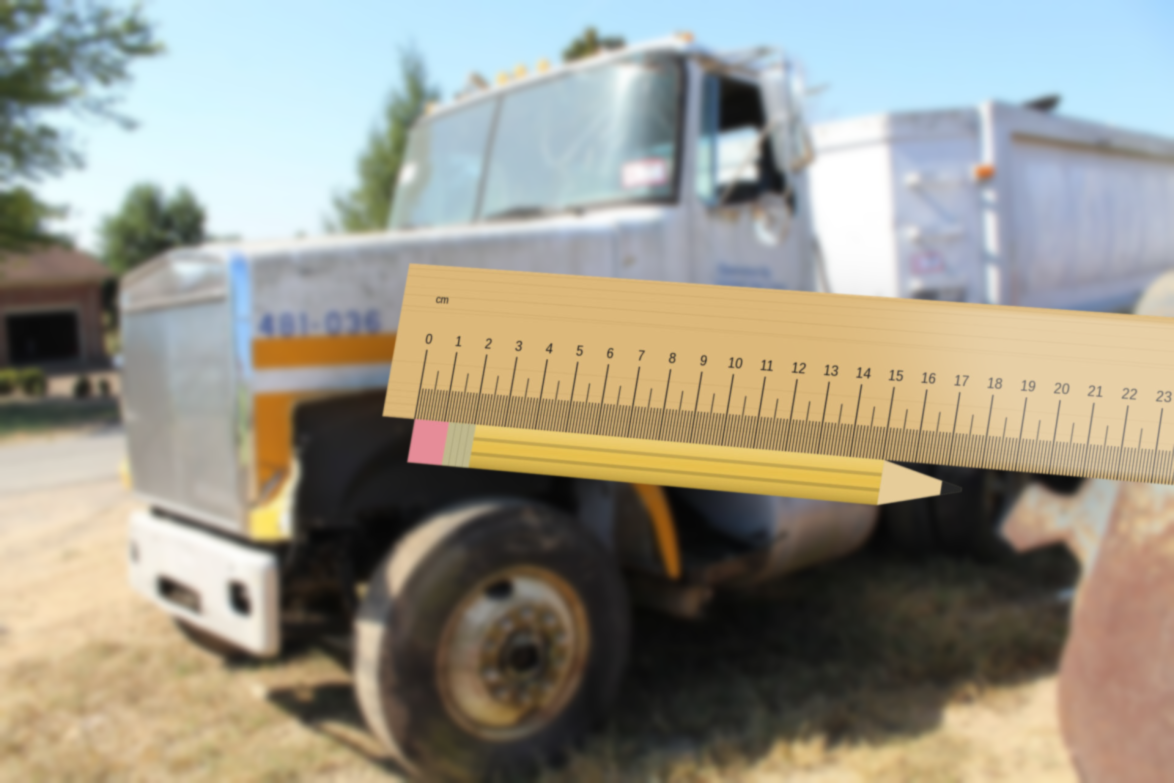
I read 17.5 (cm)
